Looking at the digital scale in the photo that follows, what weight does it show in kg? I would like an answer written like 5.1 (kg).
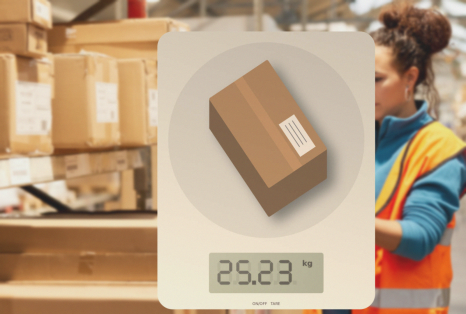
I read 25.23 (kg)
